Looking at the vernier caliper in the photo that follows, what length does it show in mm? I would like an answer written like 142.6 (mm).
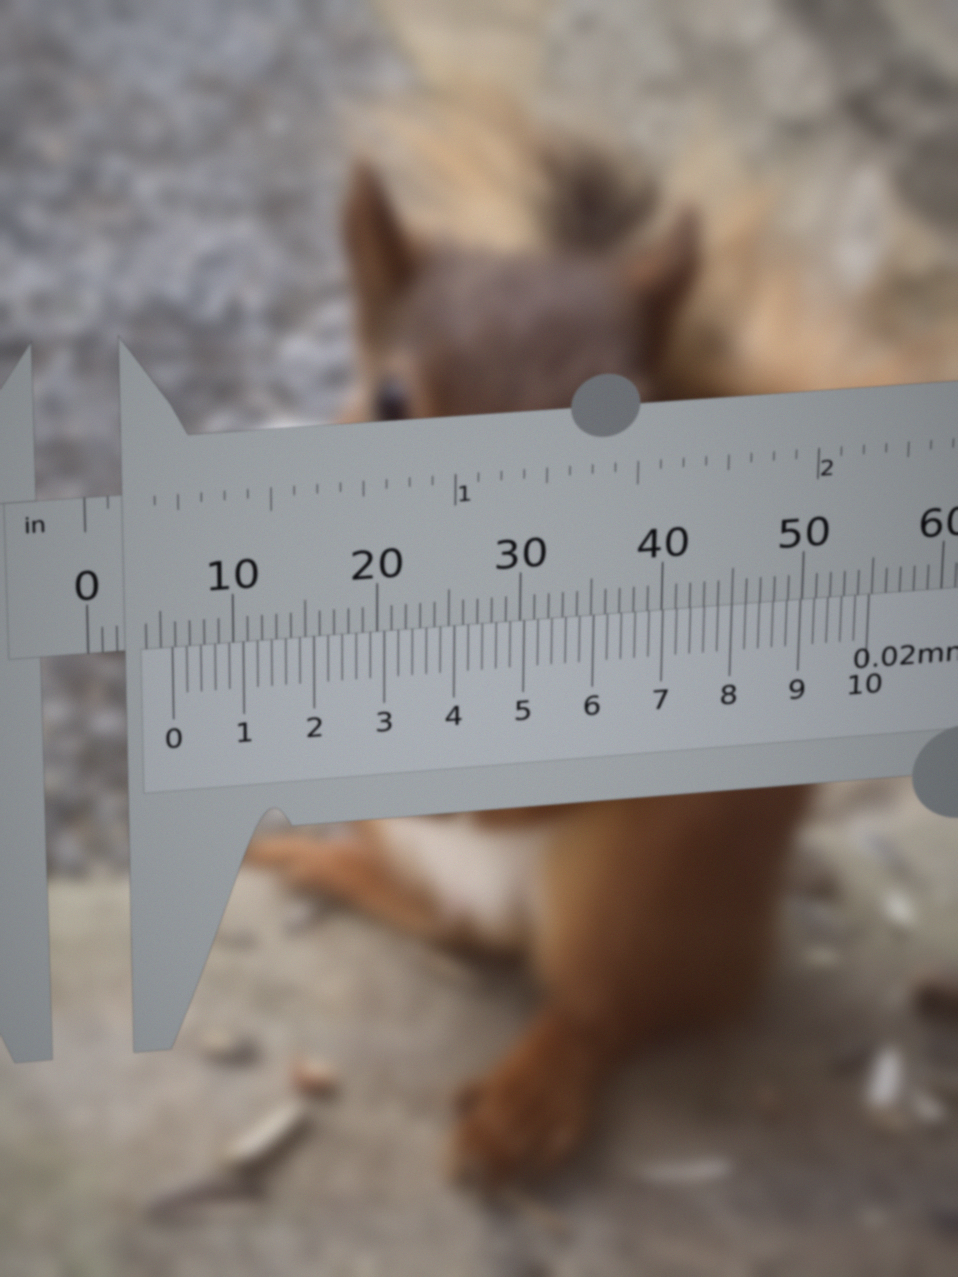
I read 5.8 (mm)
